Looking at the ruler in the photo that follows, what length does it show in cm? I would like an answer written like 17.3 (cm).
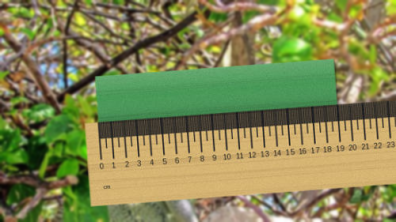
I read 19 (cm)
